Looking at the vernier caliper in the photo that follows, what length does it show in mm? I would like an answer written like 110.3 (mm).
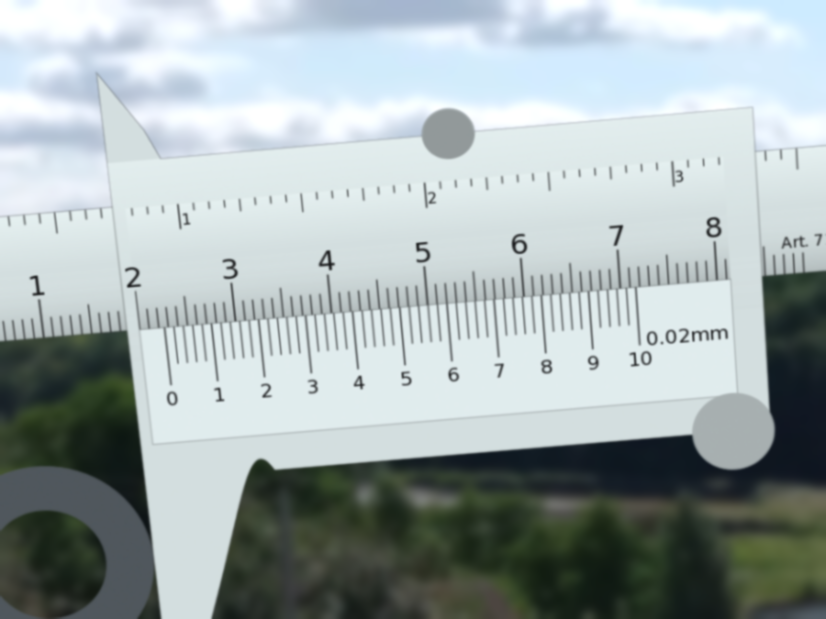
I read 22.6 (mm)
